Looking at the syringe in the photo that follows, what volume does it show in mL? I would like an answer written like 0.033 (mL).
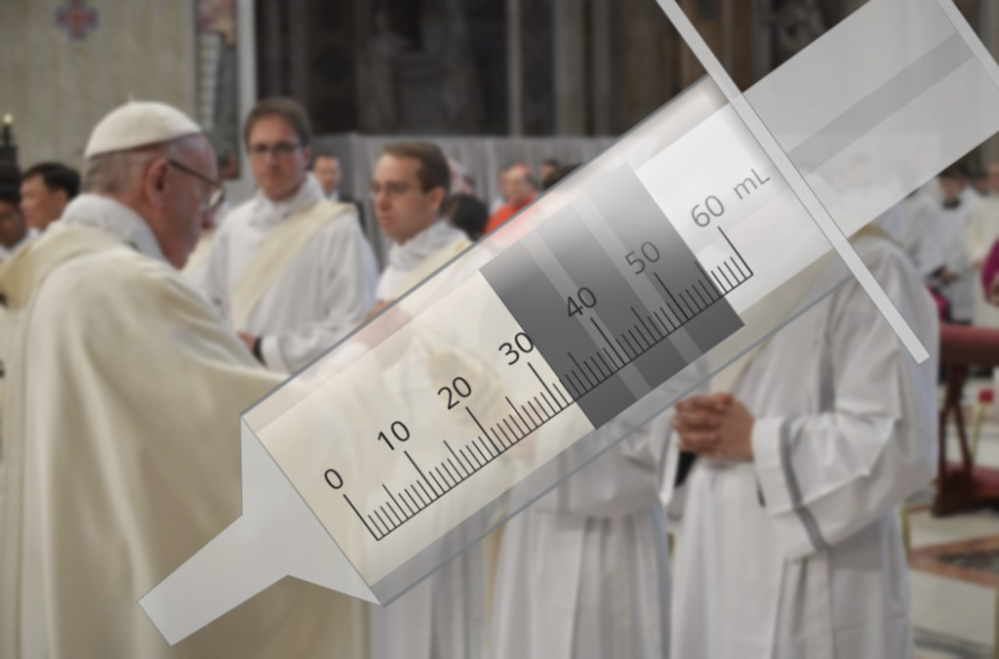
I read 32 (mL)
